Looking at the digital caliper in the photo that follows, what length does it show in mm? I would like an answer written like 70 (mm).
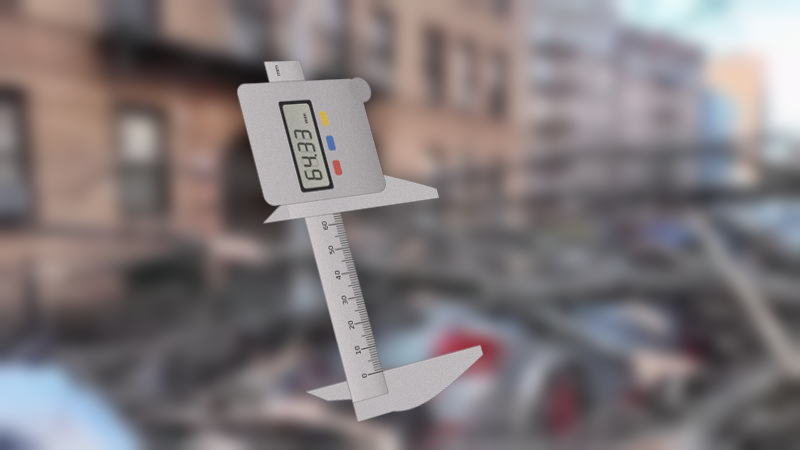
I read 64.33 (mm)
